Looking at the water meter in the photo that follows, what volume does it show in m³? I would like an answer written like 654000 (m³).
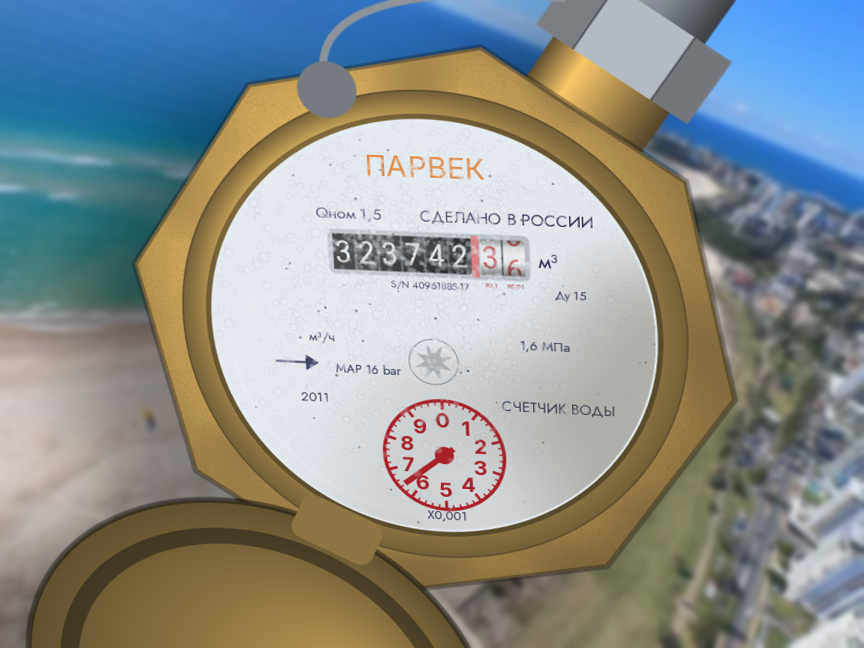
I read 323742.356 (m³)
